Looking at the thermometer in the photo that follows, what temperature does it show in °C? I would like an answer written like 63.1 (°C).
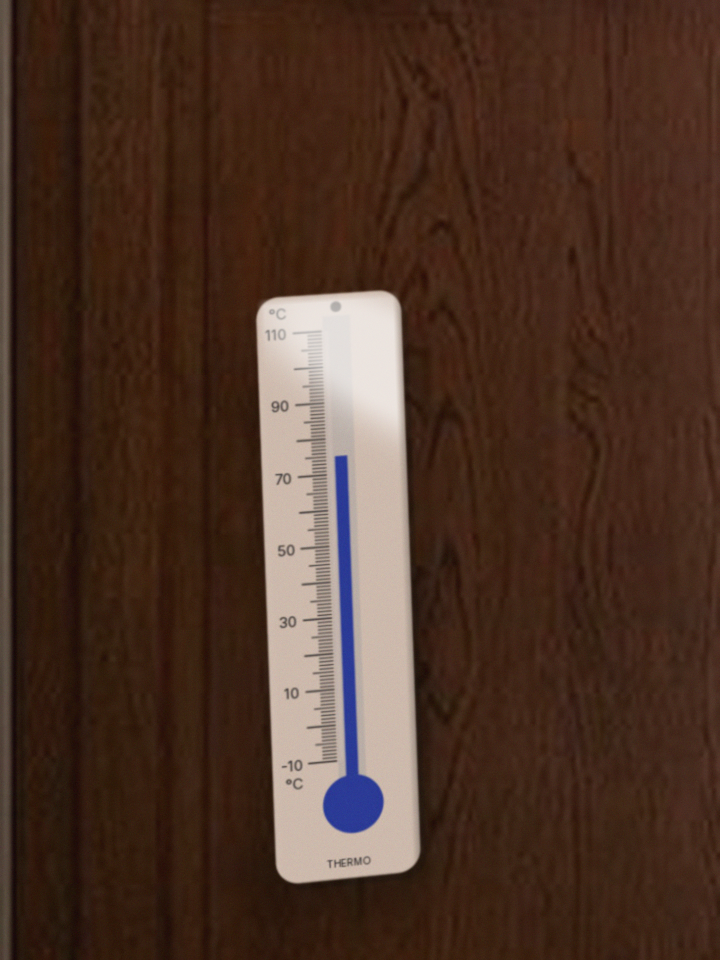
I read 75 (°C)
